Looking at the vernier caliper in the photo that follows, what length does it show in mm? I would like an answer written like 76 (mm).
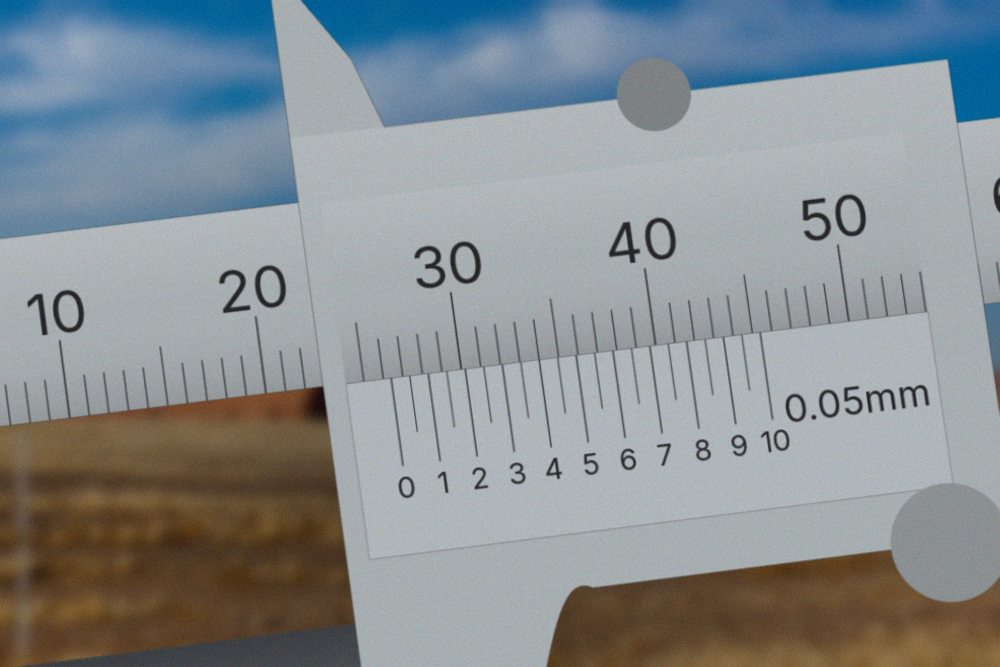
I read 26.4 (mm)
